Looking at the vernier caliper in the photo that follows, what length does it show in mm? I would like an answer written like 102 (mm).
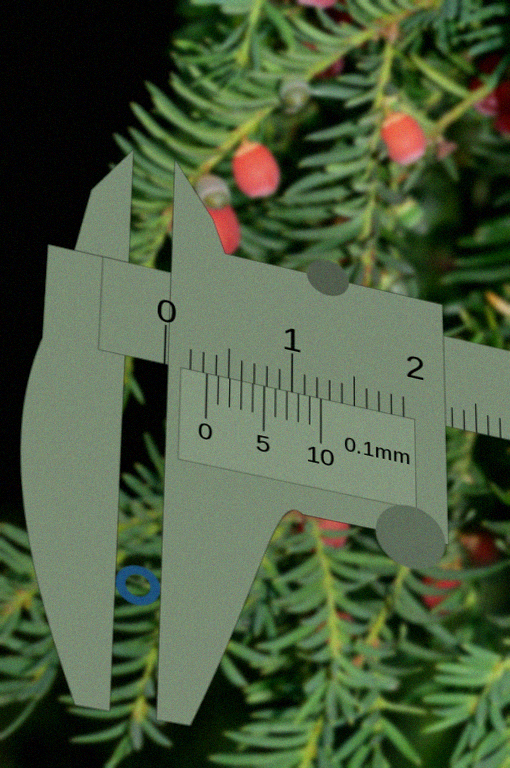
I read 3.3 (mm)
